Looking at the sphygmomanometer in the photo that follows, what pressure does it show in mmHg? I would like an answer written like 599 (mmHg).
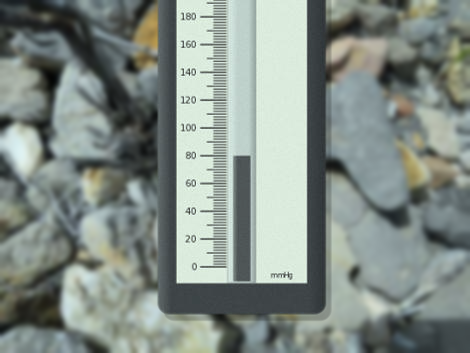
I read 80 (mmHg)
